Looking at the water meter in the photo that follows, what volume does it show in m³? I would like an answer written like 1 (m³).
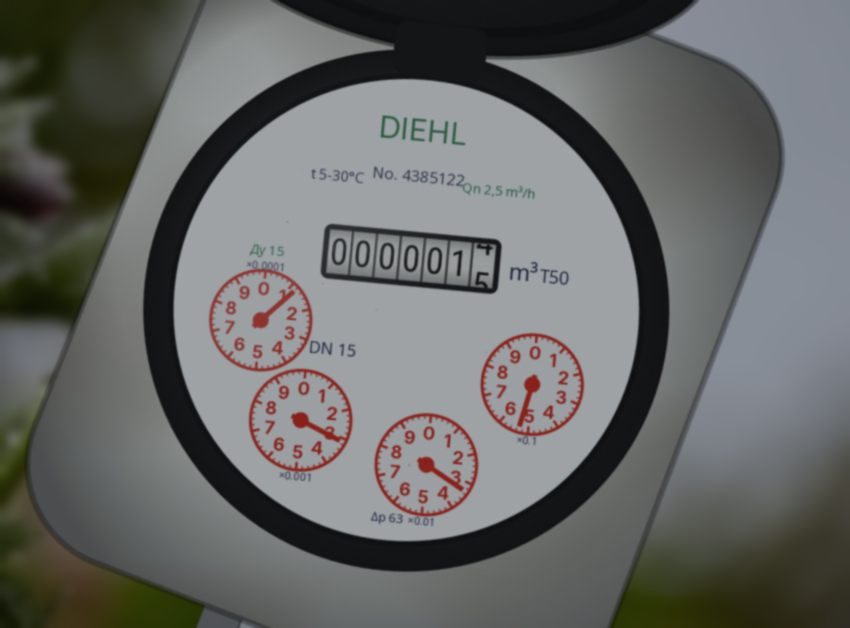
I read 14.5331 (m³)
